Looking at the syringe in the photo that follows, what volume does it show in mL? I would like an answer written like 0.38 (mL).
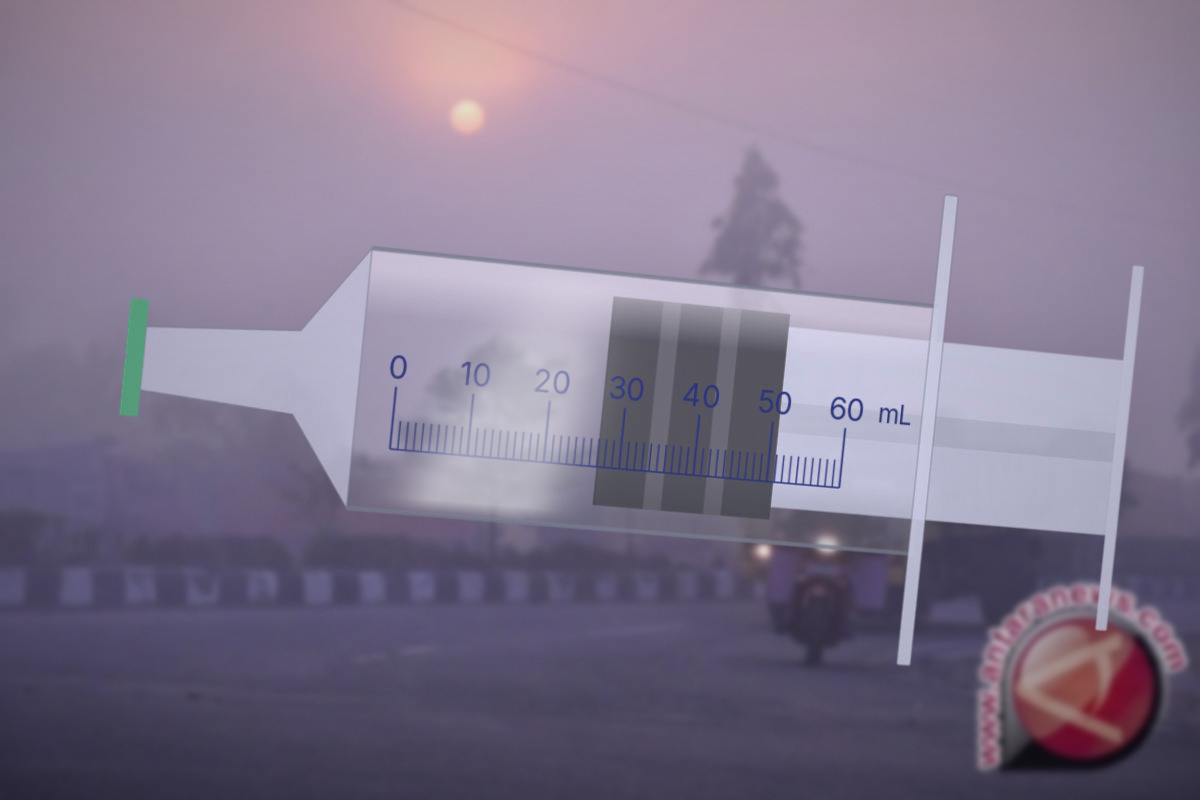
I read 27 (mL)
